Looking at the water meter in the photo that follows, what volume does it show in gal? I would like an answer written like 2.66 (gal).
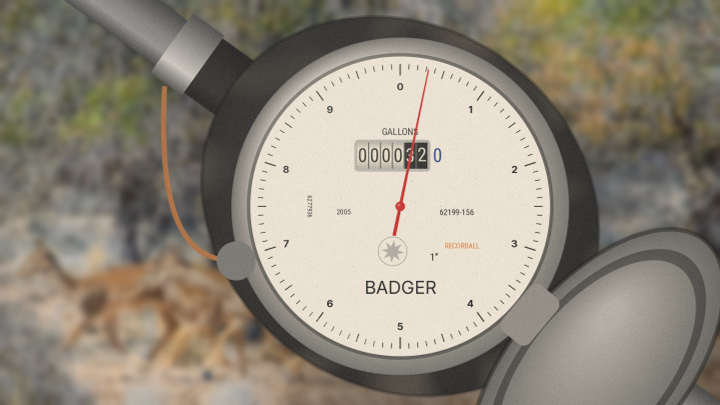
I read 320.3 (gal)
